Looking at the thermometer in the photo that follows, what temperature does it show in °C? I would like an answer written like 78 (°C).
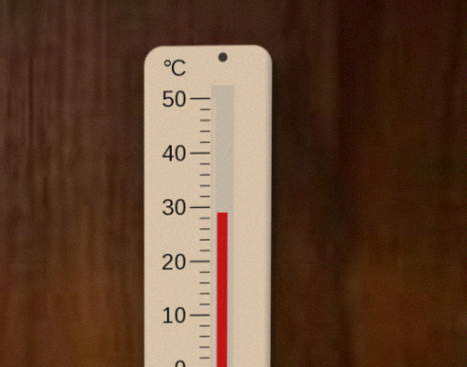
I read 29 (°C)
